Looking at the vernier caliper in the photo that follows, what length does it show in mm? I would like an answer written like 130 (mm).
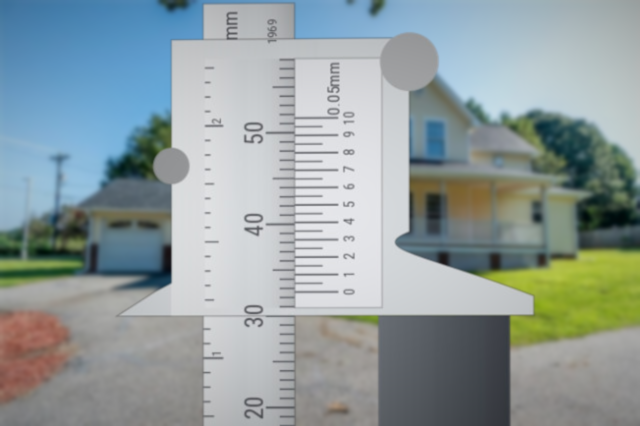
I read 32.6 (mm)
